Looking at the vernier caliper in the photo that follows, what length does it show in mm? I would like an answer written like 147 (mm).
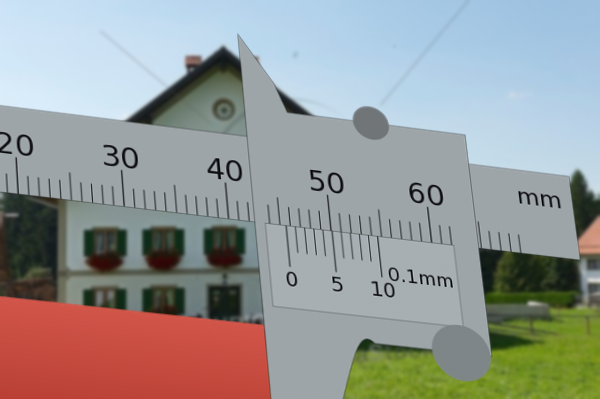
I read 45.6 (mm)
